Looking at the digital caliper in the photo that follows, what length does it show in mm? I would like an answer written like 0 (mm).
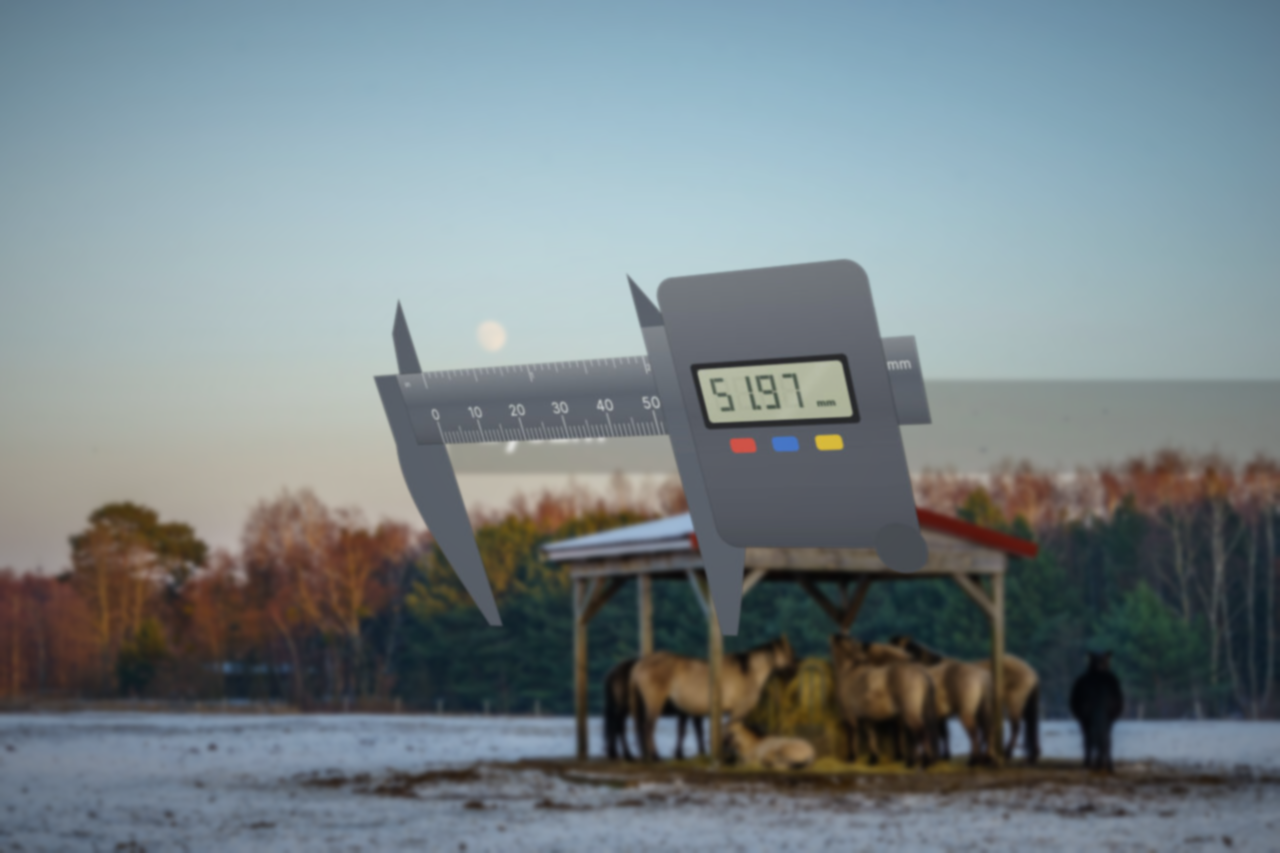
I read 51.97 (mm)
